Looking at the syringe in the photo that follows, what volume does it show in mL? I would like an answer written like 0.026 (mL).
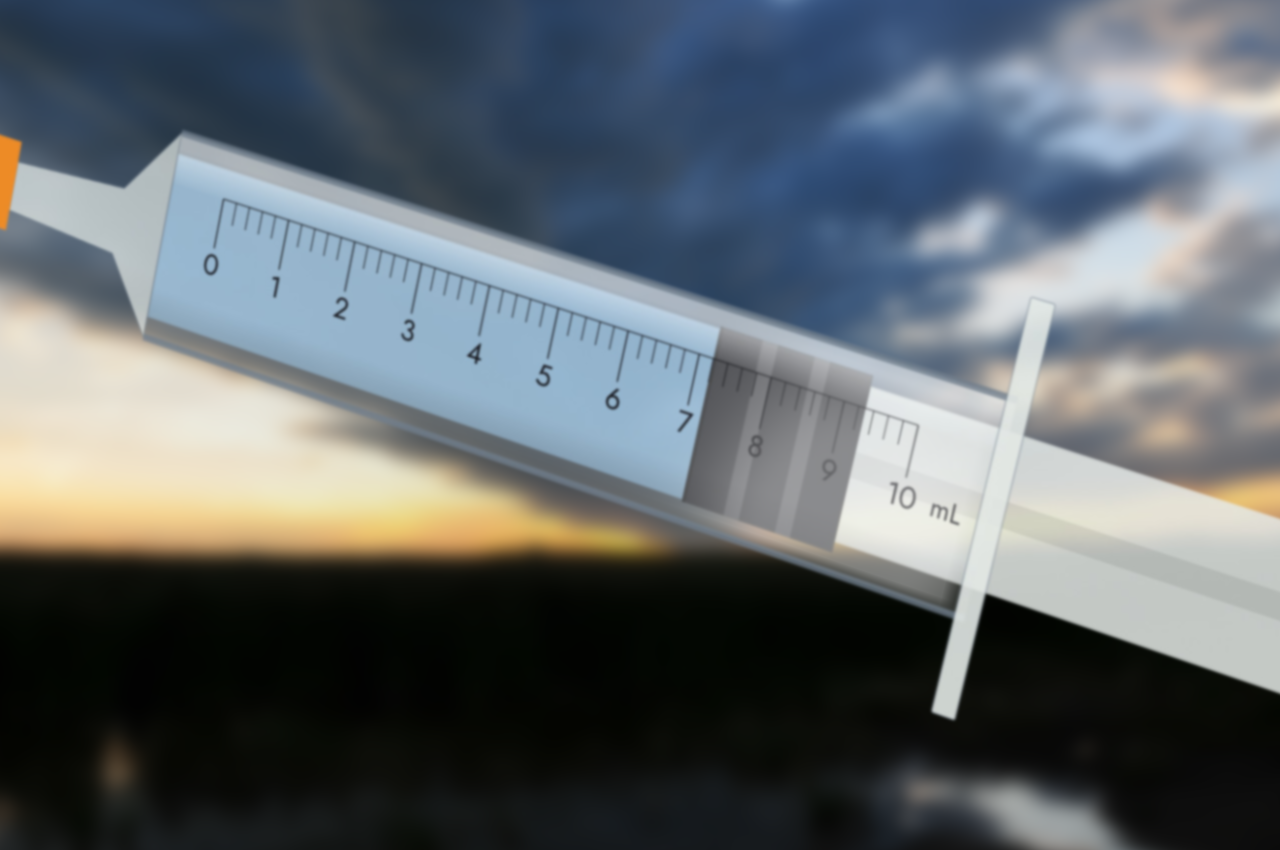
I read 7.2 (mL)
